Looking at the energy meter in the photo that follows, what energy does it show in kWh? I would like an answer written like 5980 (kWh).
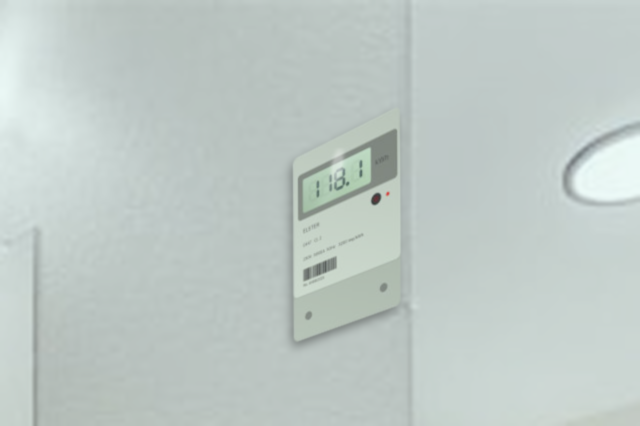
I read 118.1 (kWh)
